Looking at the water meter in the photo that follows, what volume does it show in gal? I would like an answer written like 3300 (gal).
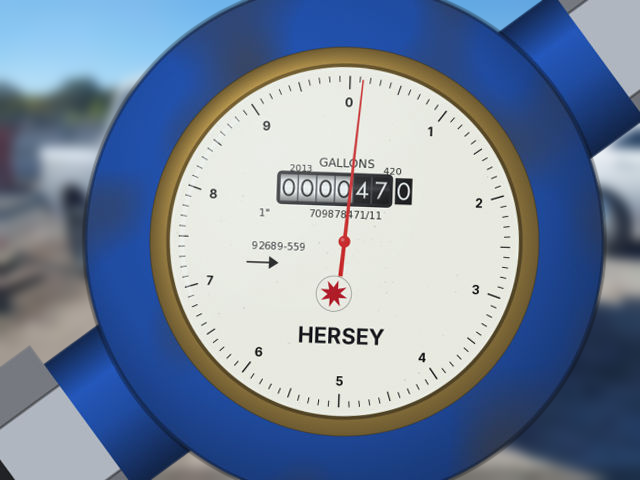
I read 470.1 (gal)
